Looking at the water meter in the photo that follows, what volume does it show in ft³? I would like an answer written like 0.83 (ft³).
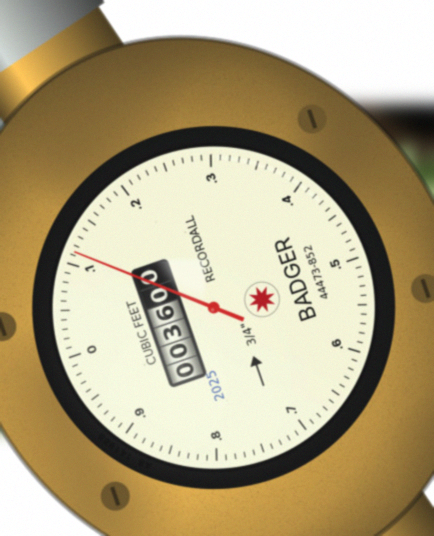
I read 3600.11 (ft³)
